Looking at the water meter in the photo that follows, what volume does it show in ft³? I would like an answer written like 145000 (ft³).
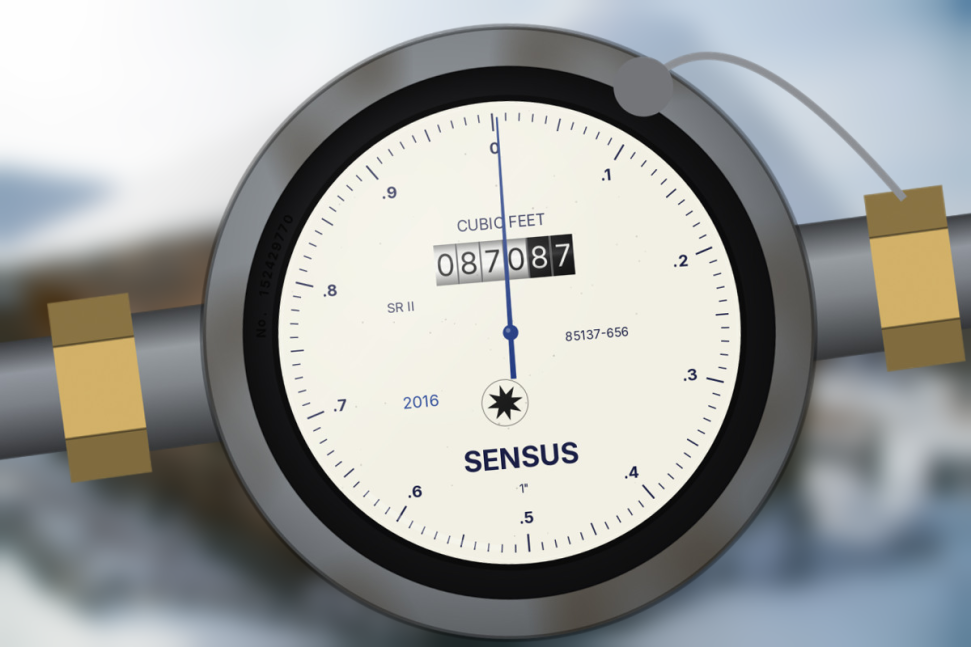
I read 87087.00 (ft³)
